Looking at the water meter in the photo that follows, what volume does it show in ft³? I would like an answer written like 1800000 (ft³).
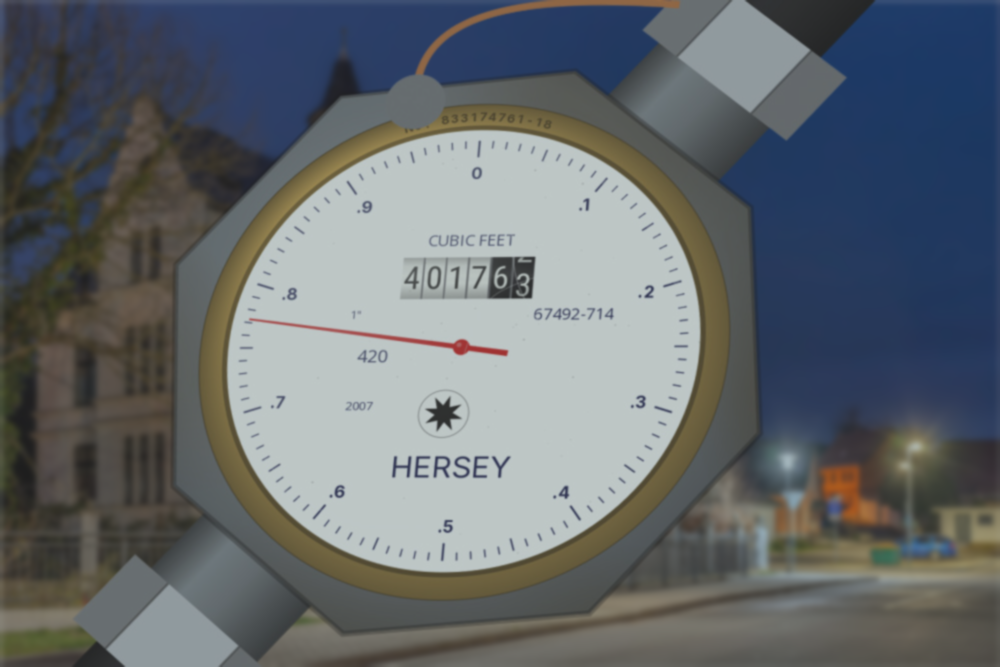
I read 401762.77 (ft³)
